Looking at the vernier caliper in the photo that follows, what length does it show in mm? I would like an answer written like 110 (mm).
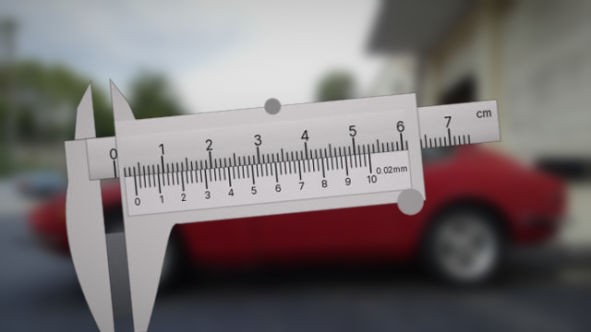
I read 4.0 (mm)
